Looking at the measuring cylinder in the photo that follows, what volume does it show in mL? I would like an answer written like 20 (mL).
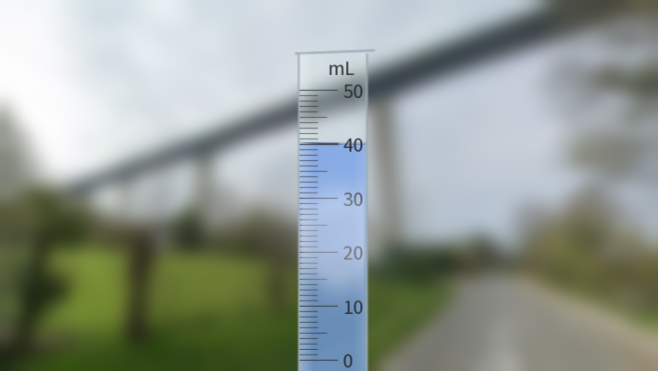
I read 40 (mL)
